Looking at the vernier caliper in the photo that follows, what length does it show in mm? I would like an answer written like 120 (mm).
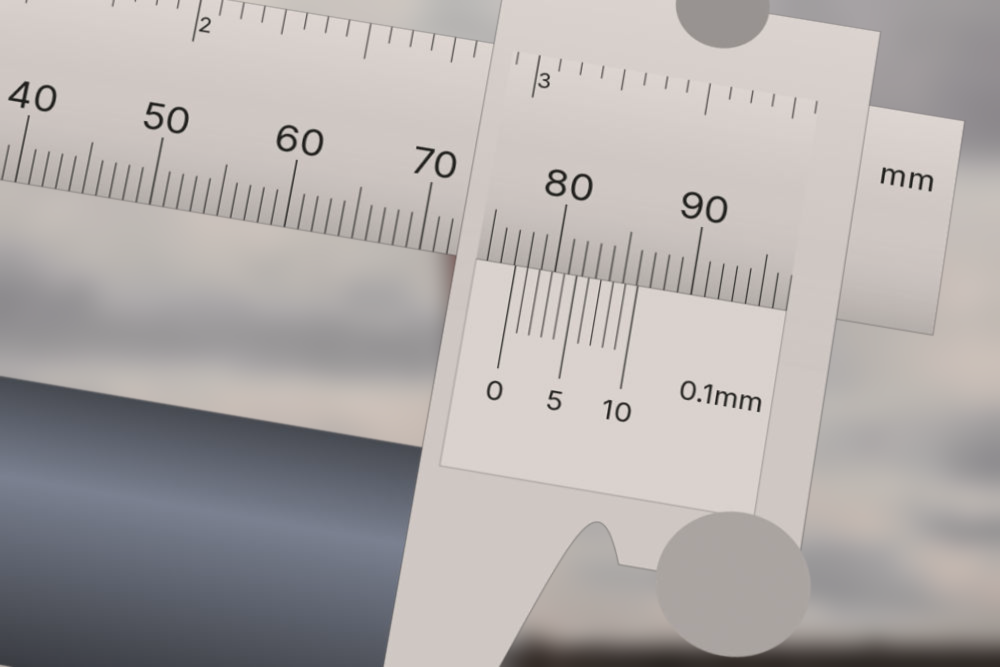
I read 77.1 (mm)
